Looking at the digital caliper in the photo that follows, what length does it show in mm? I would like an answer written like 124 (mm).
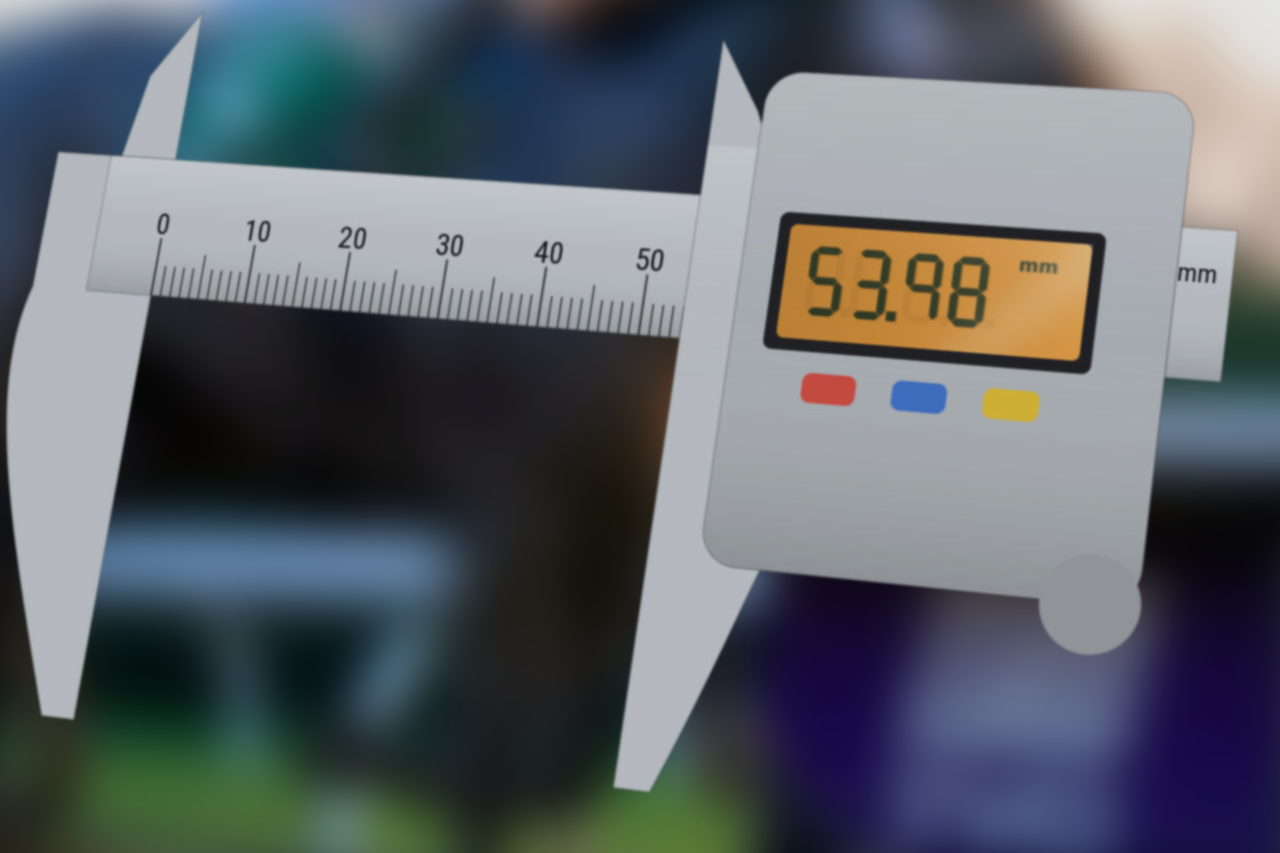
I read 53.98 (mm)
